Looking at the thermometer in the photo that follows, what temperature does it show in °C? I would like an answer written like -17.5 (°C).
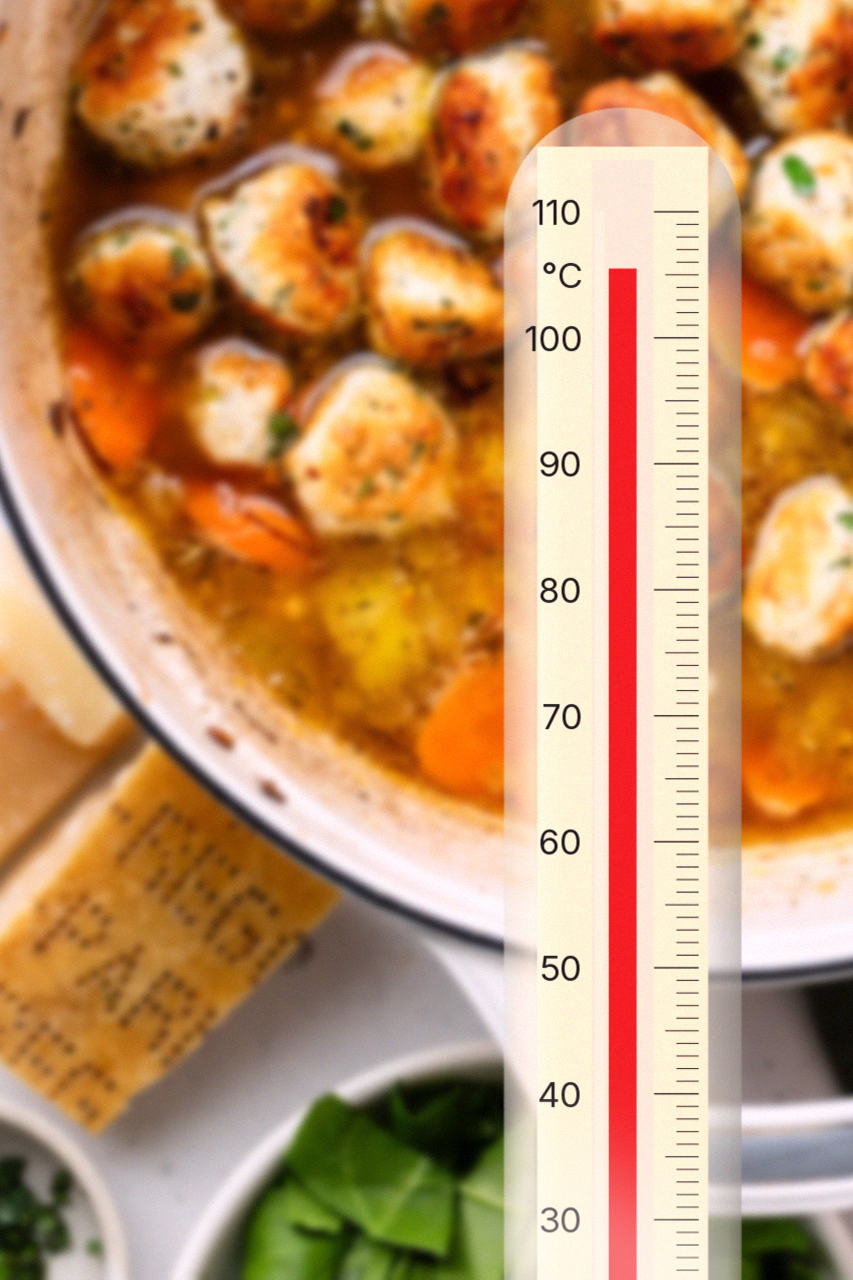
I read 105.5 (°C)
